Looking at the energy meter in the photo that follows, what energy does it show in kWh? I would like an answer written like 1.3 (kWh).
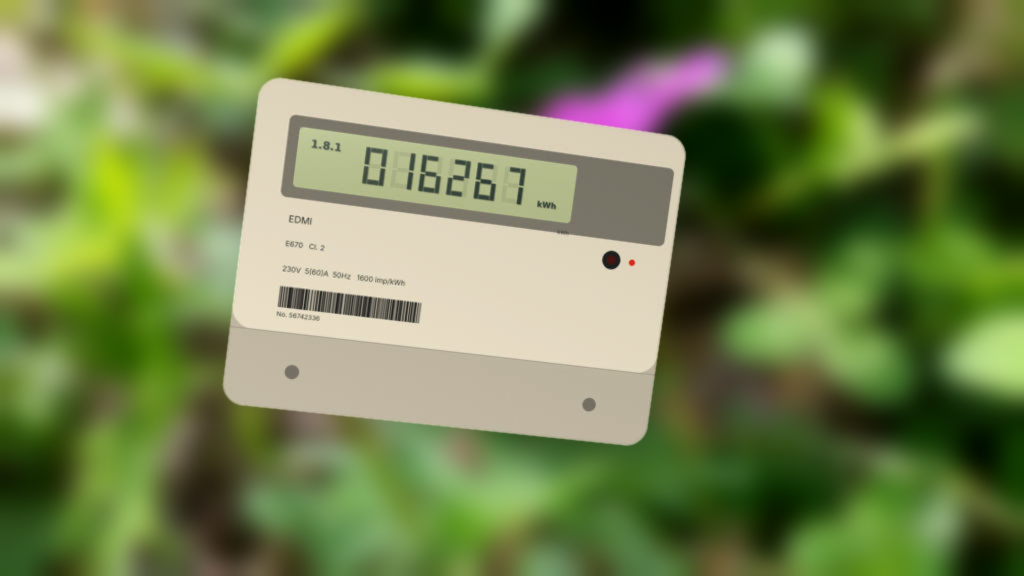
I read 16267 (kWh)
